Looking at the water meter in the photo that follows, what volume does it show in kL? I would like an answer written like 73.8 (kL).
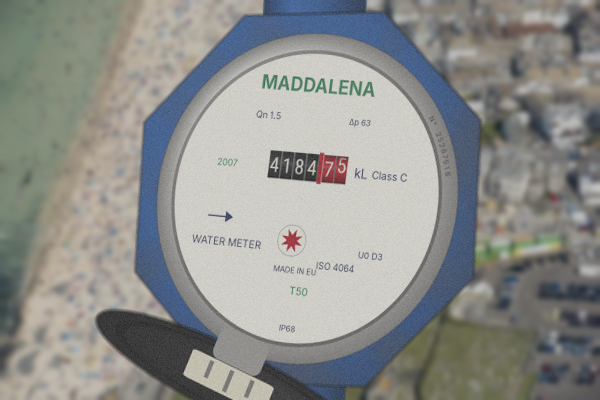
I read 4184.75 (kL)
